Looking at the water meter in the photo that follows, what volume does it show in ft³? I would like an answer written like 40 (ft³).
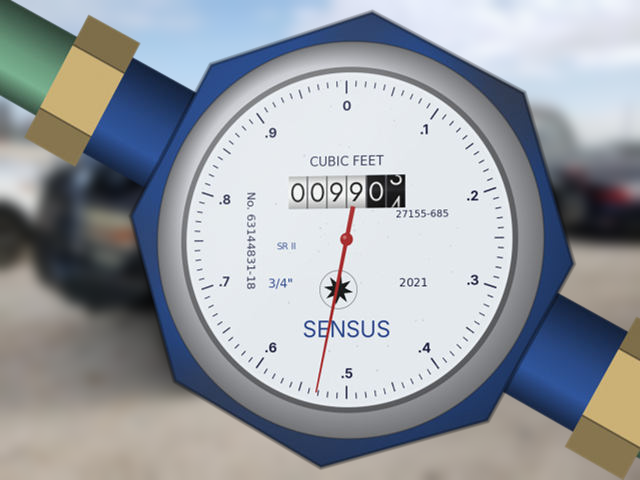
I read 9903.53 (ft³)
